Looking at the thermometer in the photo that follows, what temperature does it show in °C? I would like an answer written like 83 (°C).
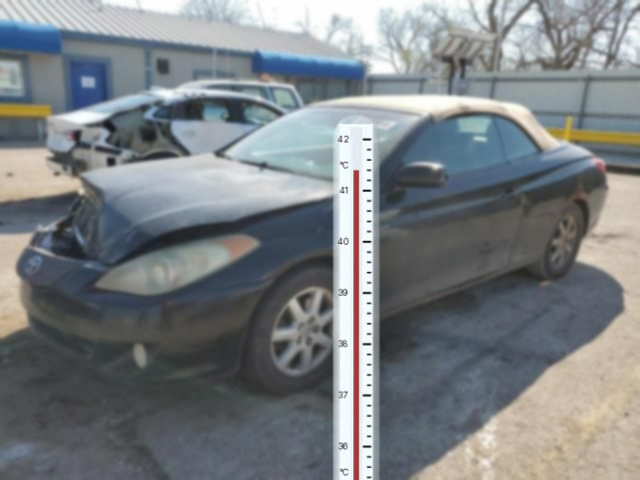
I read 41.4 (°C)
